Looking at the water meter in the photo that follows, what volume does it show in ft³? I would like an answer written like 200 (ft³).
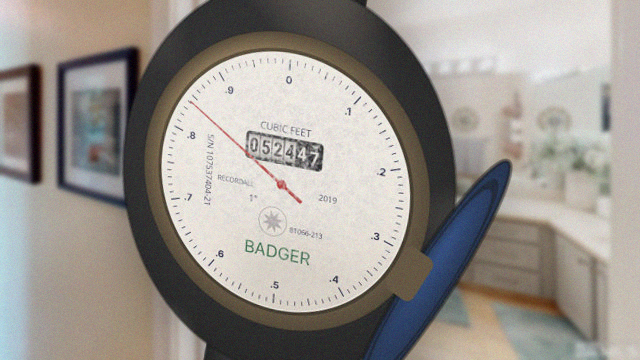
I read 52446.84 (ft³)
